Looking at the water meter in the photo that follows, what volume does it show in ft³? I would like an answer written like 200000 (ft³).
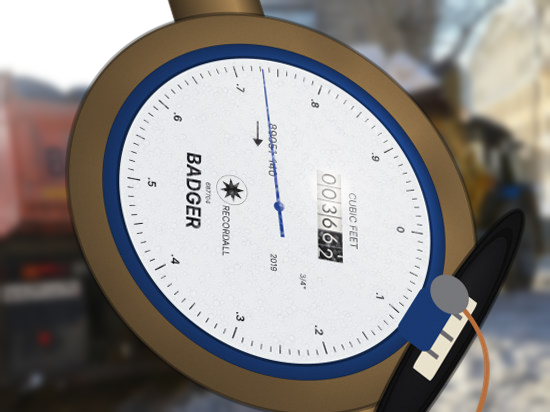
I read 3661.73 (ft³)
